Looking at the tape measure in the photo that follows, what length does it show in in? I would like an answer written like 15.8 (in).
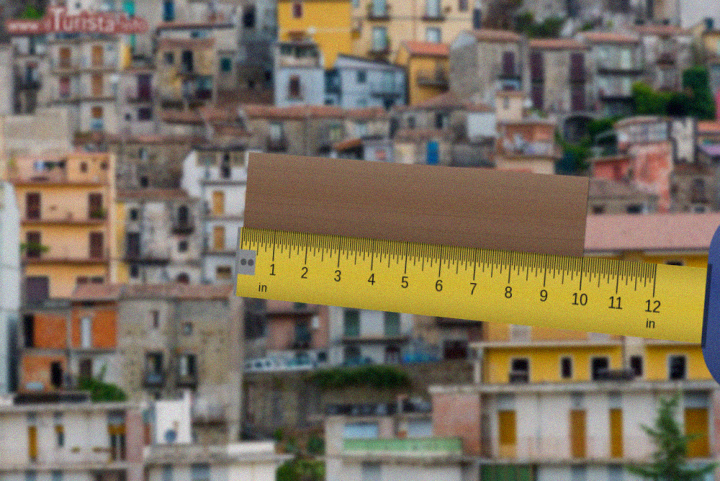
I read 10 (in)
